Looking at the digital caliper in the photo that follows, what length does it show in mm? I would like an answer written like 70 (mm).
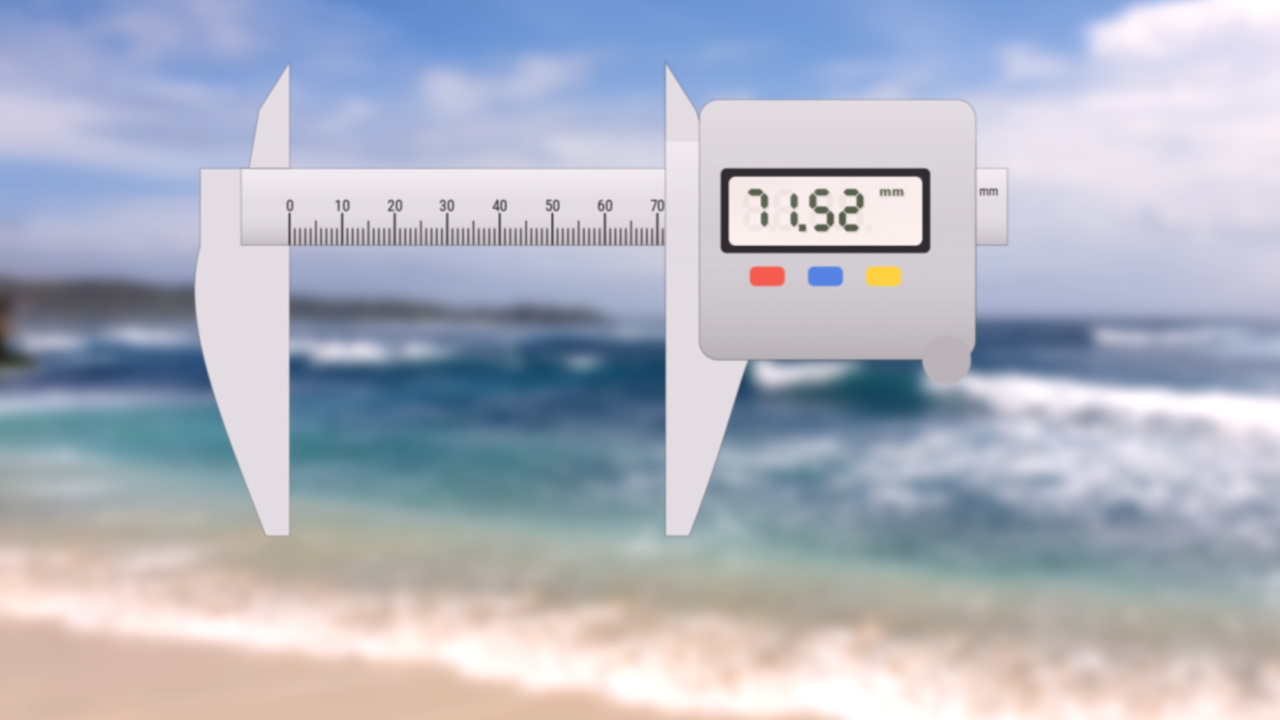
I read 71.52 (mm)
